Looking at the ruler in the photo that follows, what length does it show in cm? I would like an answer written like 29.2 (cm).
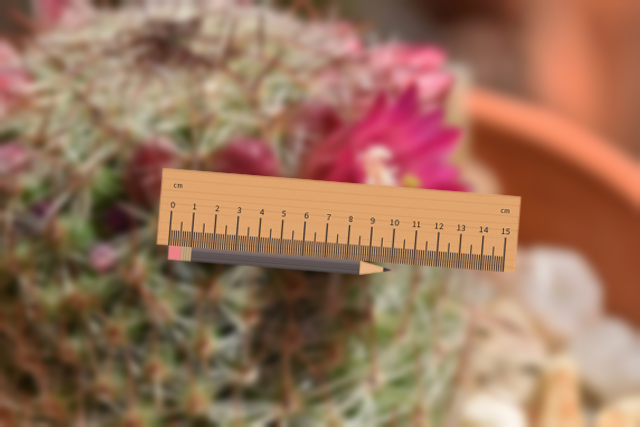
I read 10 (cm)
